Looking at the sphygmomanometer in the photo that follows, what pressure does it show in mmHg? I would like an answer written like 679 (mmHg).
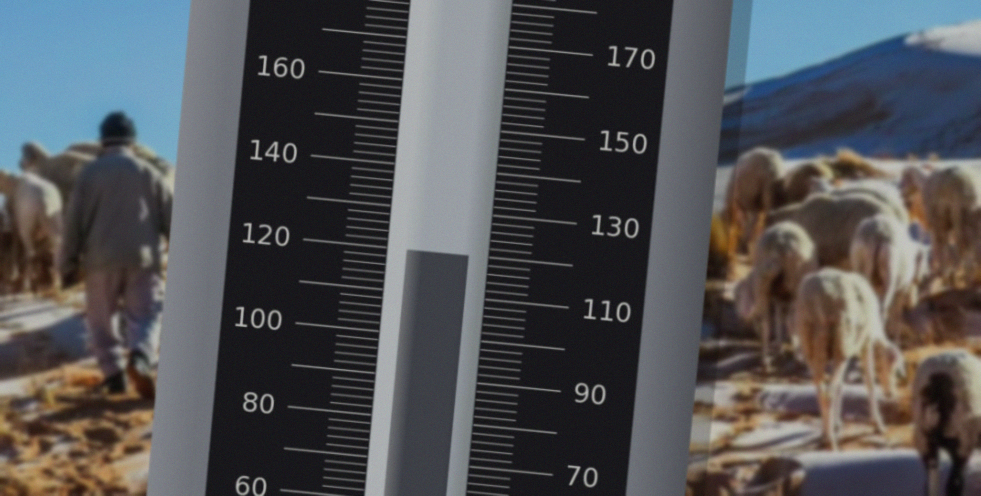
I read 120 (mmHg)
